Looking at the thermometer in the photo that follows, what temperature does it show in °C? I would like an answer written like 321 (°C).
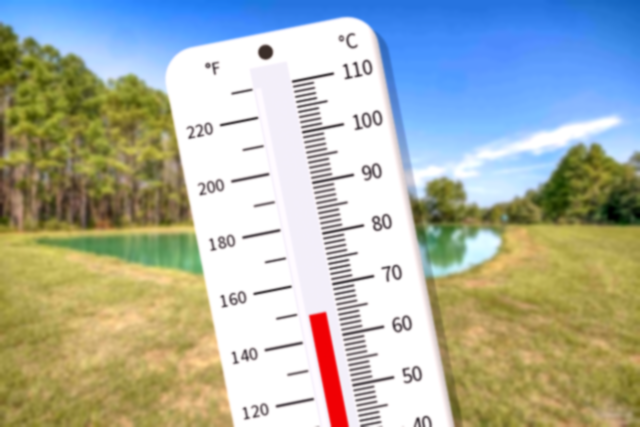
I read 65 (°C)
